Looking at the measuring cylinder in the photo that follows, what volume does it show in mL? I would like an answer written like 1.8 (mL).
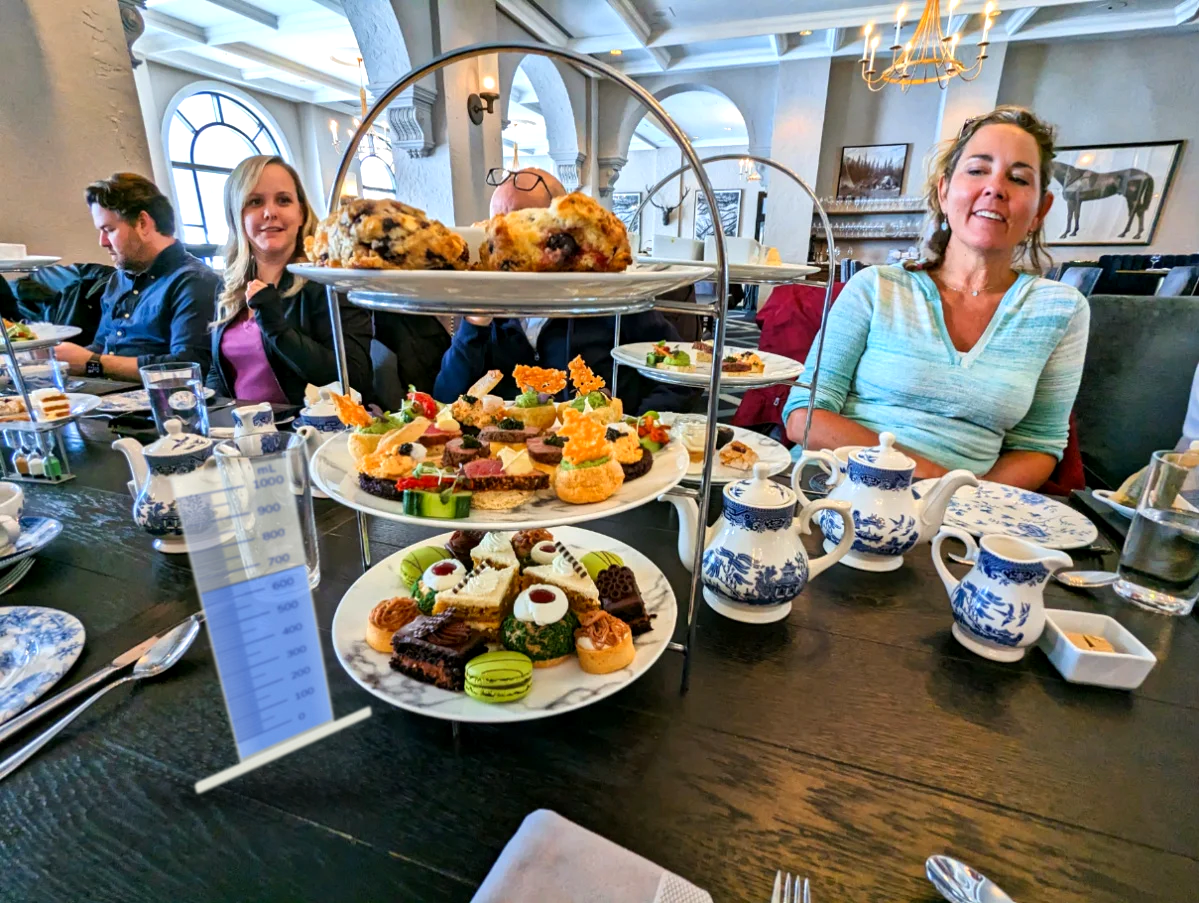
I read 650 (mL)
